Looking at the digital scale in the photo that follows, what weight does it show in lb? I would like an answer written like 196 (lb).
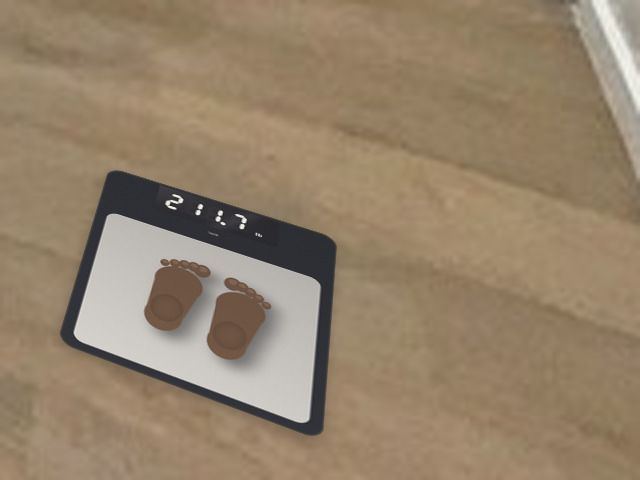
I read 211.7 (lb)
